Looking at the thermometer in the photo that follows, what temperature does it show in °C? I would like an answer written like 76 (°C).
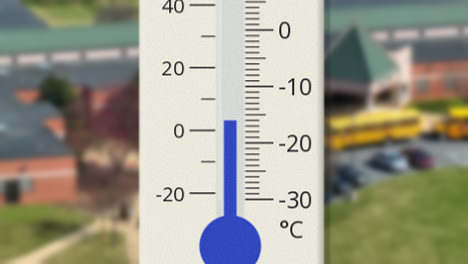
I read -16 (°C)
